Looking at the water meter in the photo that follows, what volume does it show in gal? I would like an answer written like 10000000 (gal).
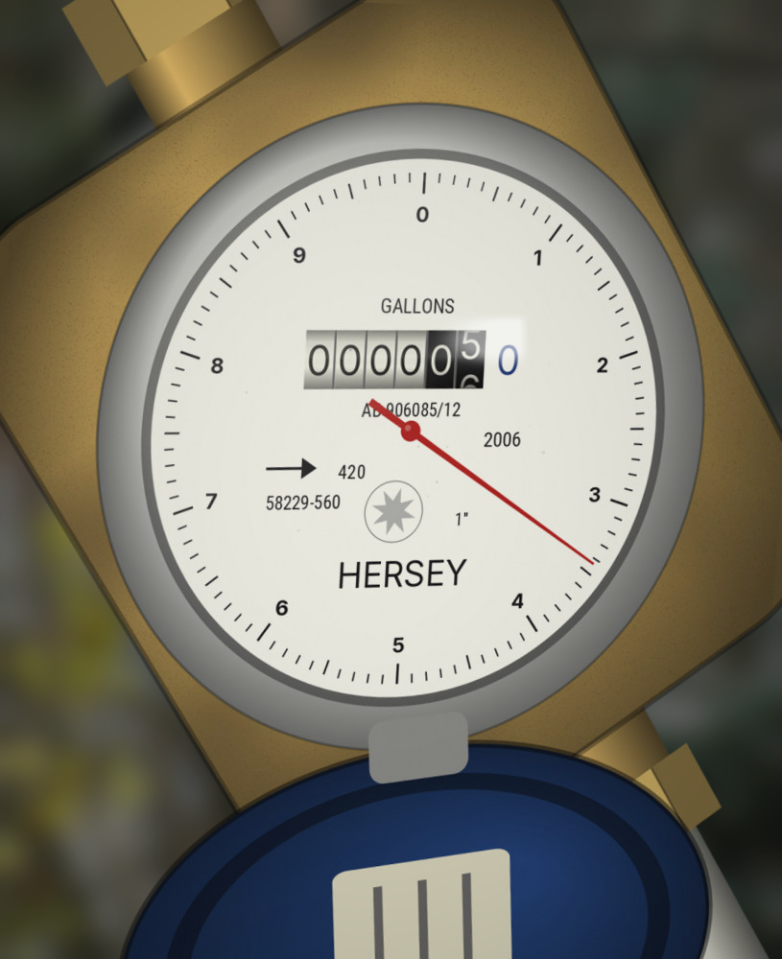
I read 53.4 (gal)
